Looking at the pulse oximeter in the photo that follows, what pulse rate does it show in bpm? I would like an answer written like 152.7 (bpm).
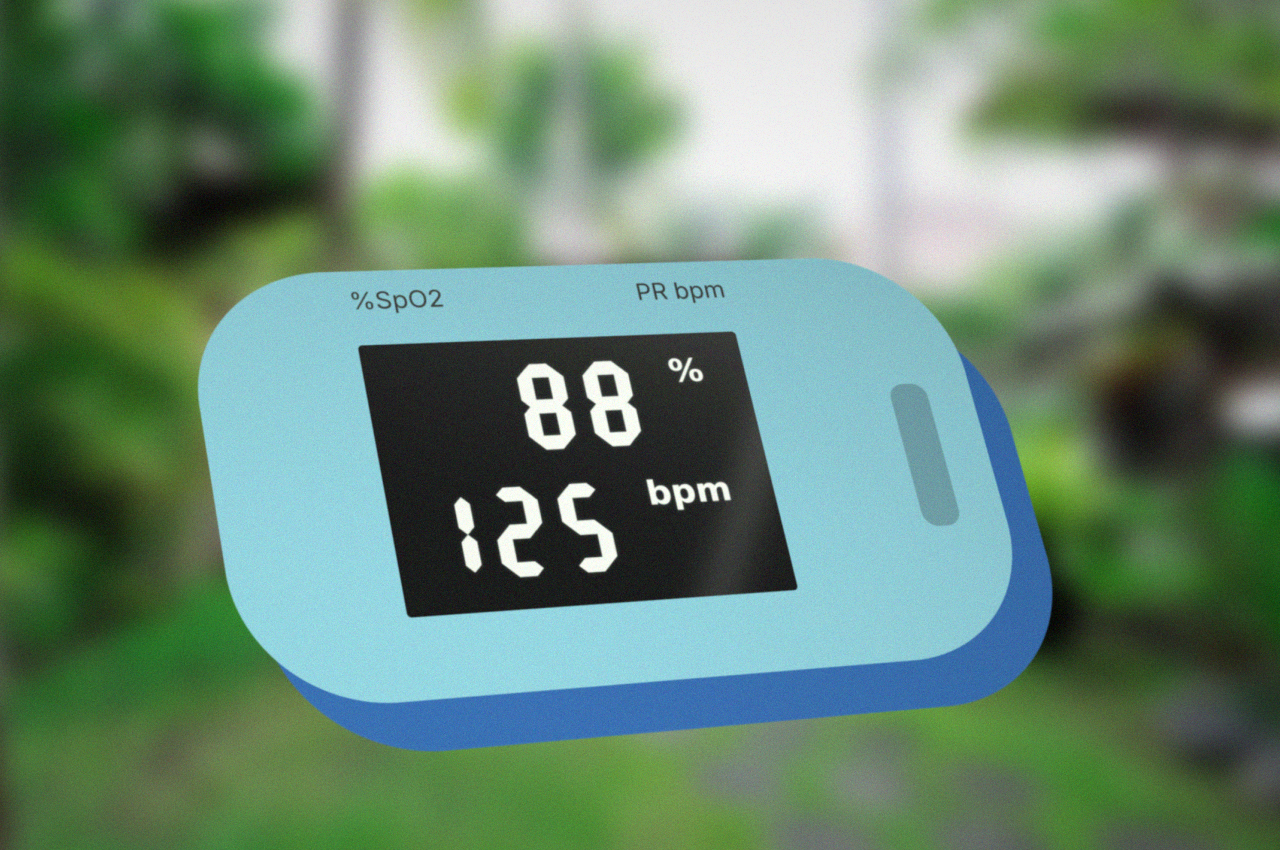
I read 125 (bpm)
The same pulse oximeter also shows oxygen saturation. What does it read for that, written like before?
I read 88 (%)
